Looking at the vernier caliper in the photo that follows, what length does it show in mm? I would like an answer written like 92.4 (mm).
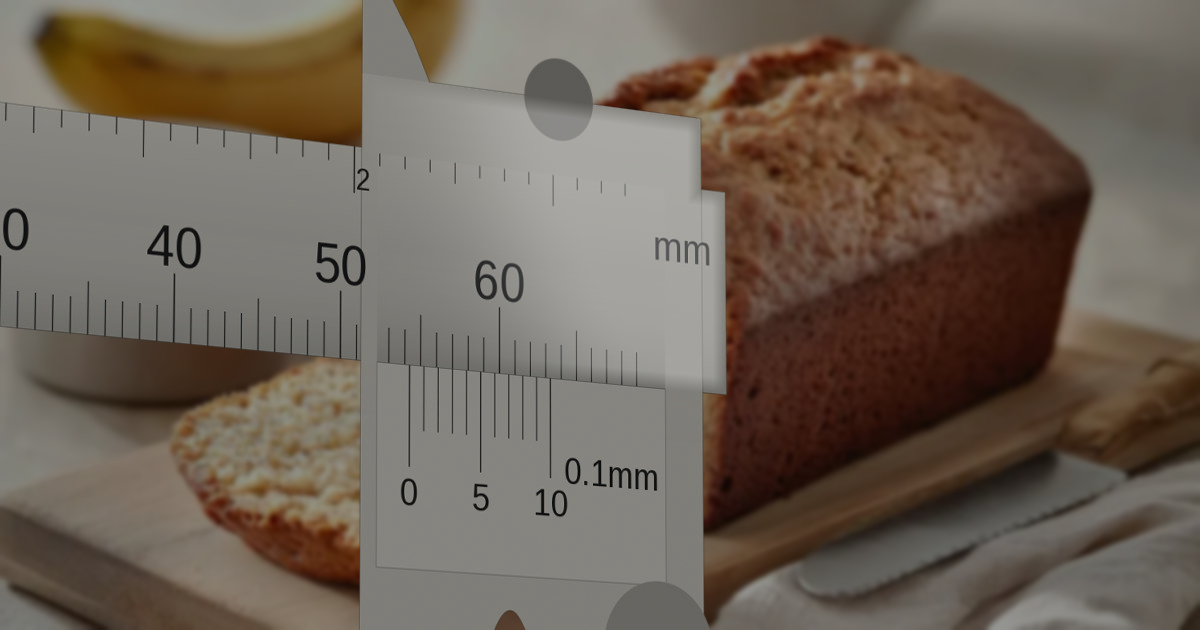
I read 54.3 (mm)
